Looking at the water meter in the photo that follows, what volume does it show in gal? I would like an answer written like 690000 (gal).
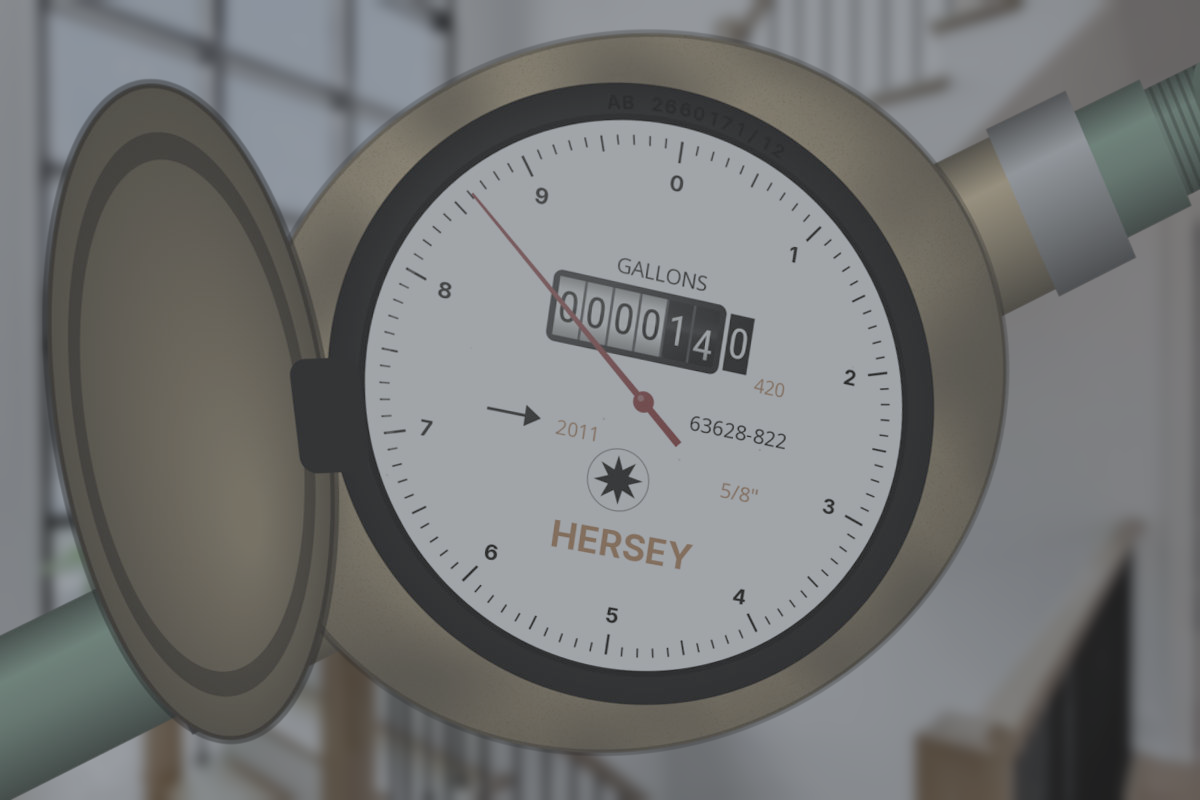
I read 138.6 (gal)
